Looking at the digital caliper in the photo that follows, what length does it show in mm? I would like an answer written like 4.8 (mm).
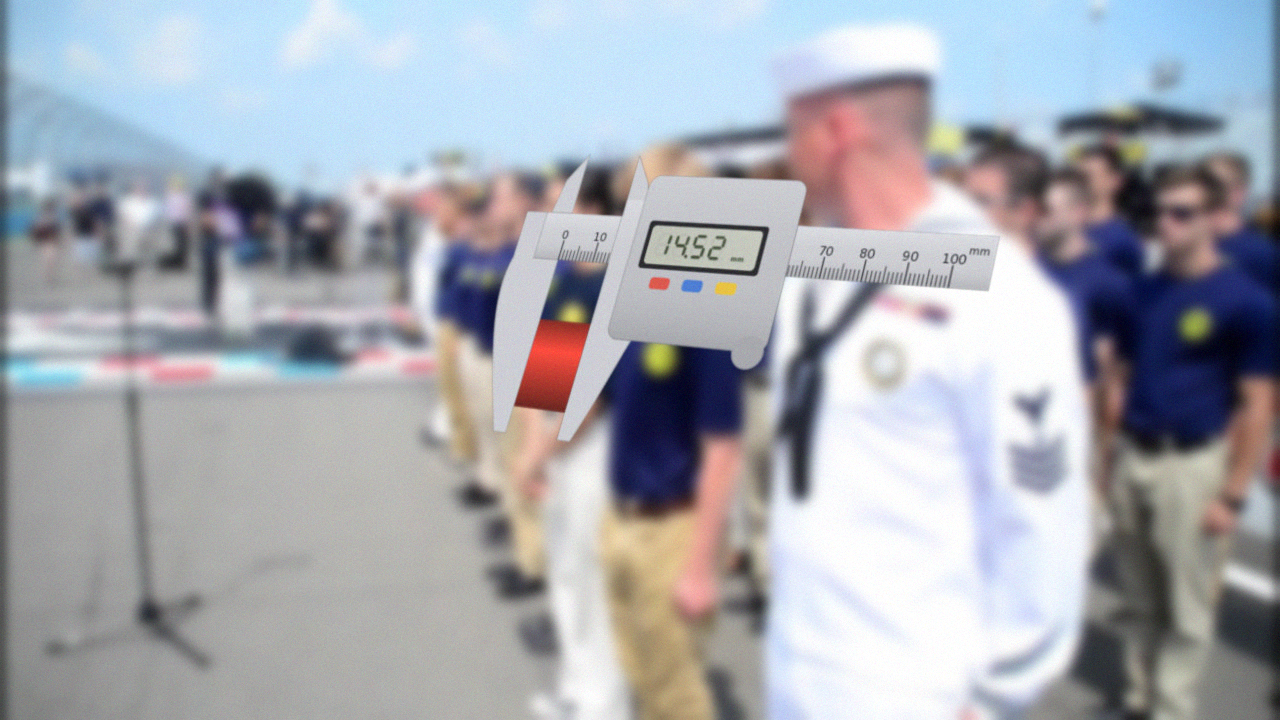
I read 14.52 (mm)
